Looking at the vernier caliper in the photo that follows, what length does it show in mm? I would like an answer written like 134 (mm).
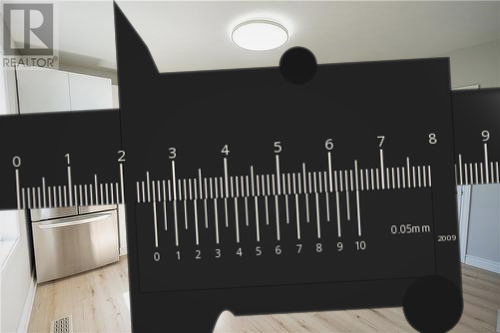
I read 26.0 (mm)
